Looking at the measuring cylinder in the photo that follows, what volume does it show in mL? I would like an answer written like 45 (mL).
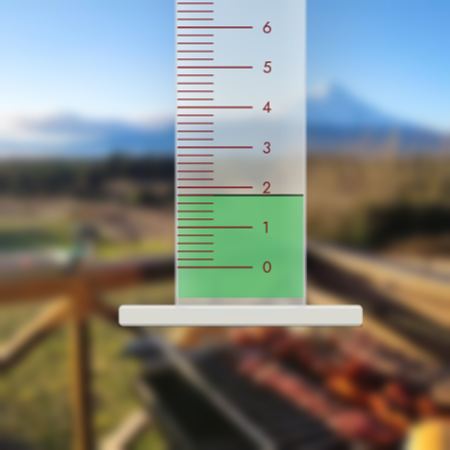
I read 1.8 (mL)
